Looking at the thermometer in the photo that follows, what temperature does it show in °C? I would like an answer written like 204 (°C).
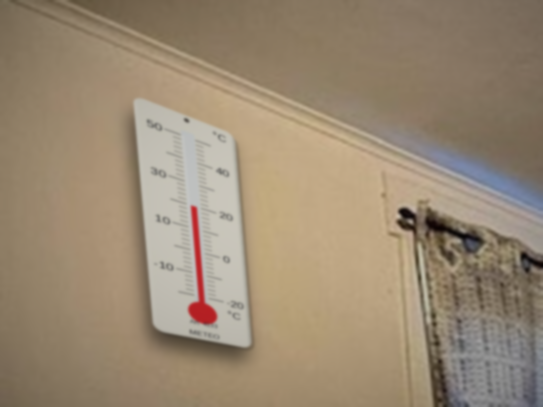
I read 20 (°C)
